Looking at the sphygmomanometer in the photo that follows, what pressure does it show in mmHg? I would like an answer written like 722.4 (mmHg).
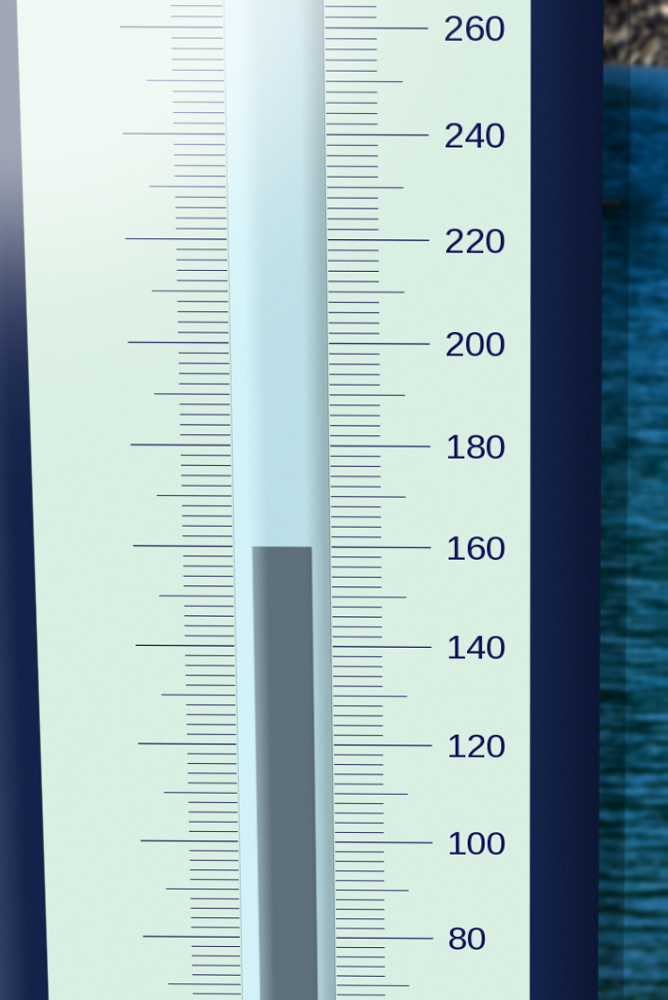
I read 160 (mmHg)
